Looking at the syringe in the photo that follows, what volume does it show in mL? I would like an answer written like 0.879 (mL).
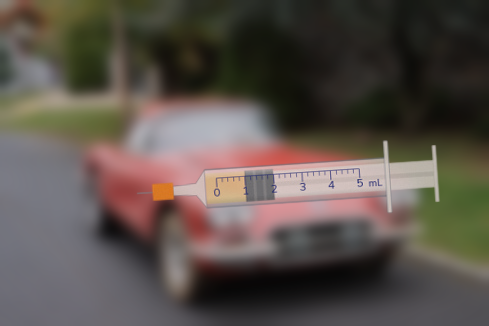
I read 1 (mL)
